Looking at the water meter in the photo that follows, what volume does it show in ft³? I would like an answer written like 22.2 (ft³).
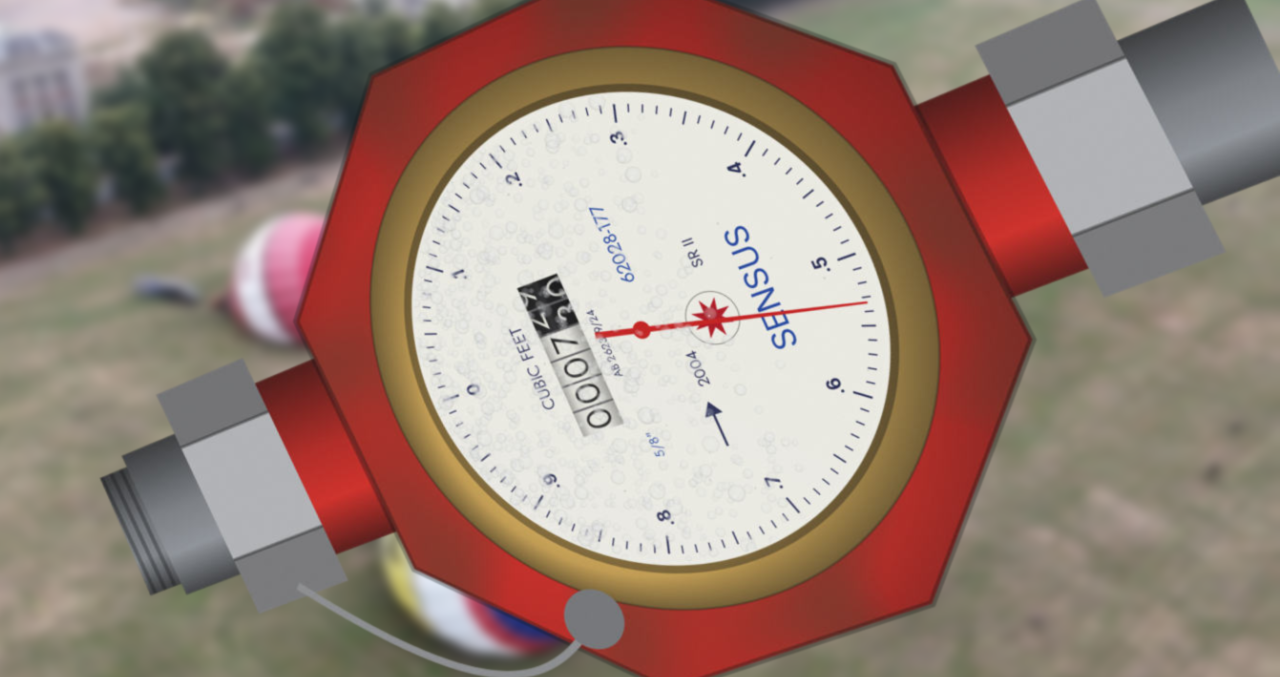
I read 729.53 (ft³)
